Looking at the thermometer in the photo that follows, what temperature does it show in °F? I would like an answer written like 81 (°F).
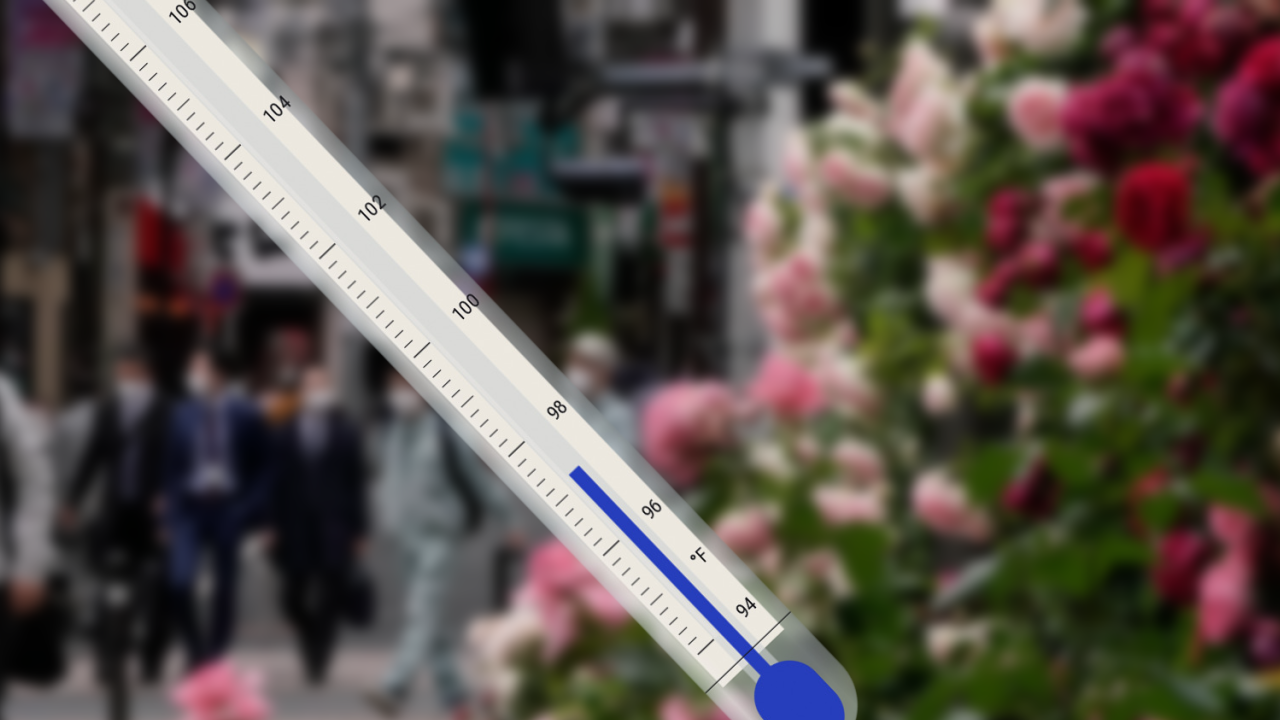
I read 97.2 (°F)
